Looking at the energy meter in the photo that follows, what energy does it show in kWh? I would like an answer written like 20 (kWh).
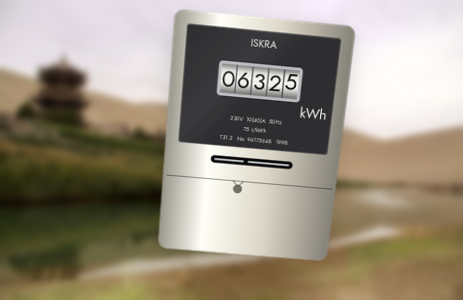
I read 6325 (kWh)
